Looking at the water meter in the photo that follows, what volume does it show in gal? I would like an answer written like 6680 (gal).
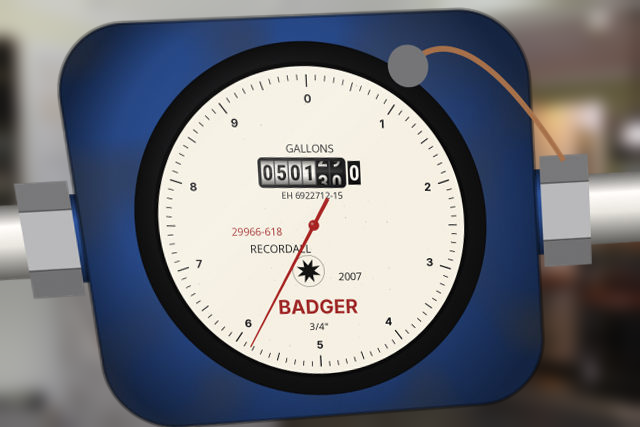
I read 501295.8 (gal)
